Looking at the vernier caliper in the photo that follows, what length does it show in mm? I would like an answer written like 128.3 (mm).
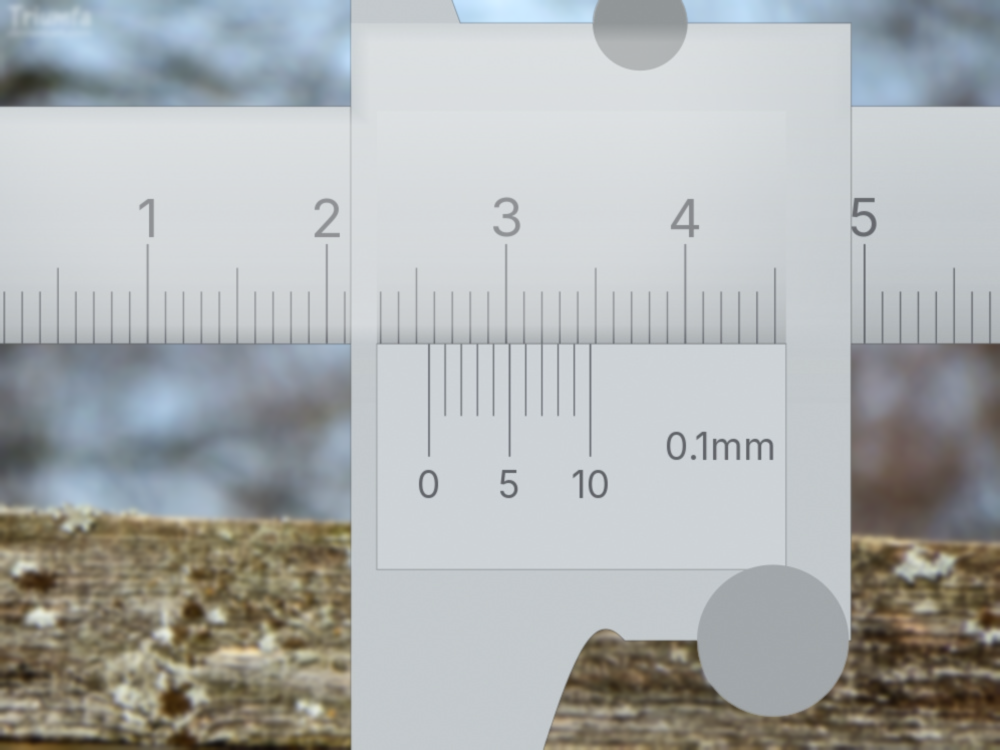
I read 25.7 (mm)
